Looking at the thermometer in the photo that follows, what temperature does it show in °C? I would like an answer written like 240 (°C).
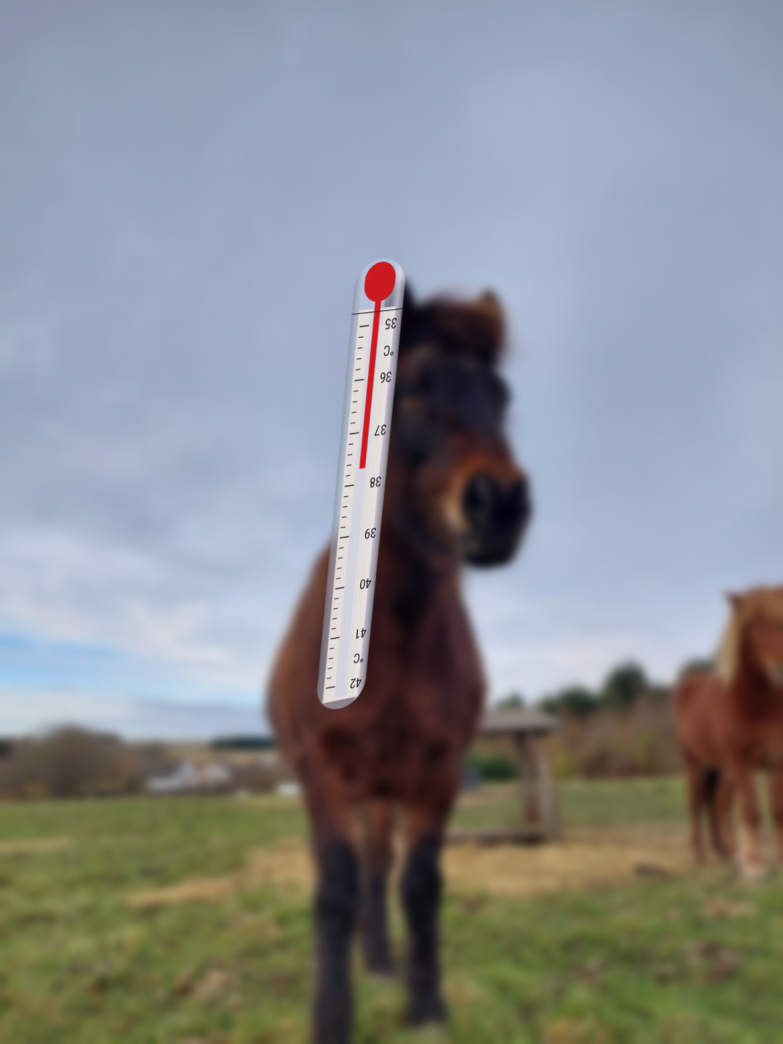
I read 37.7 (°C)
